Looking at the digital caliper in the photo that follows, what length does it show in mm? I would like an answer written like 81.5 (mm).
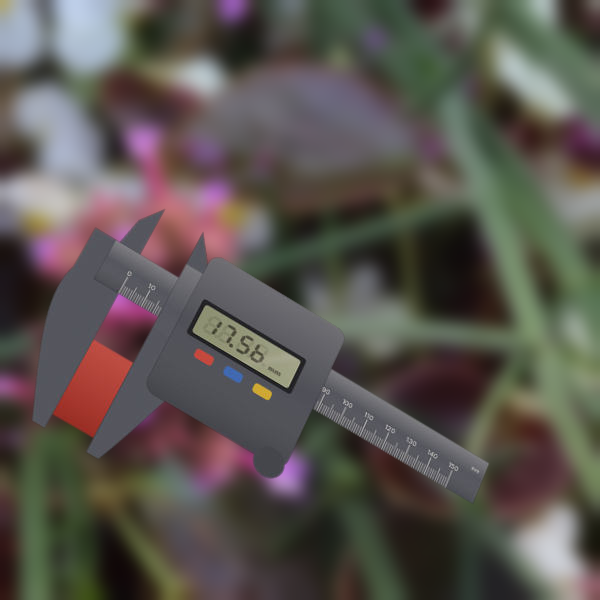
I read 17.56 (mm)
